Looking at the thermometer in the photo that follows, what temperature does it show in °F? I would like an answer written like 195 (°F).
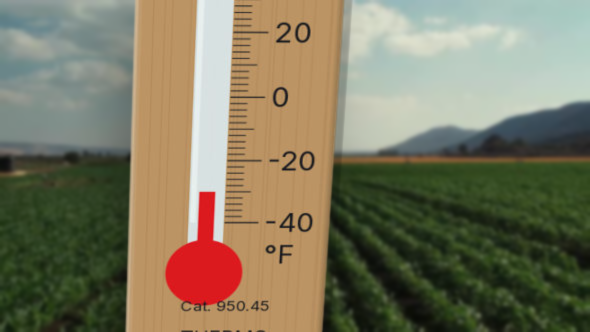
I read -30 (°F)
